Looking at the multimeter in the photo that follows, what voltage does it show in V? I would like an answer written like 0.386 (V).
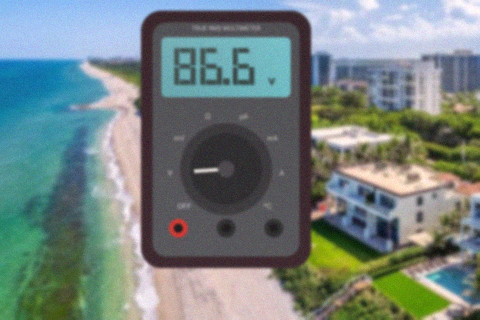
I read 86.6 (V)
